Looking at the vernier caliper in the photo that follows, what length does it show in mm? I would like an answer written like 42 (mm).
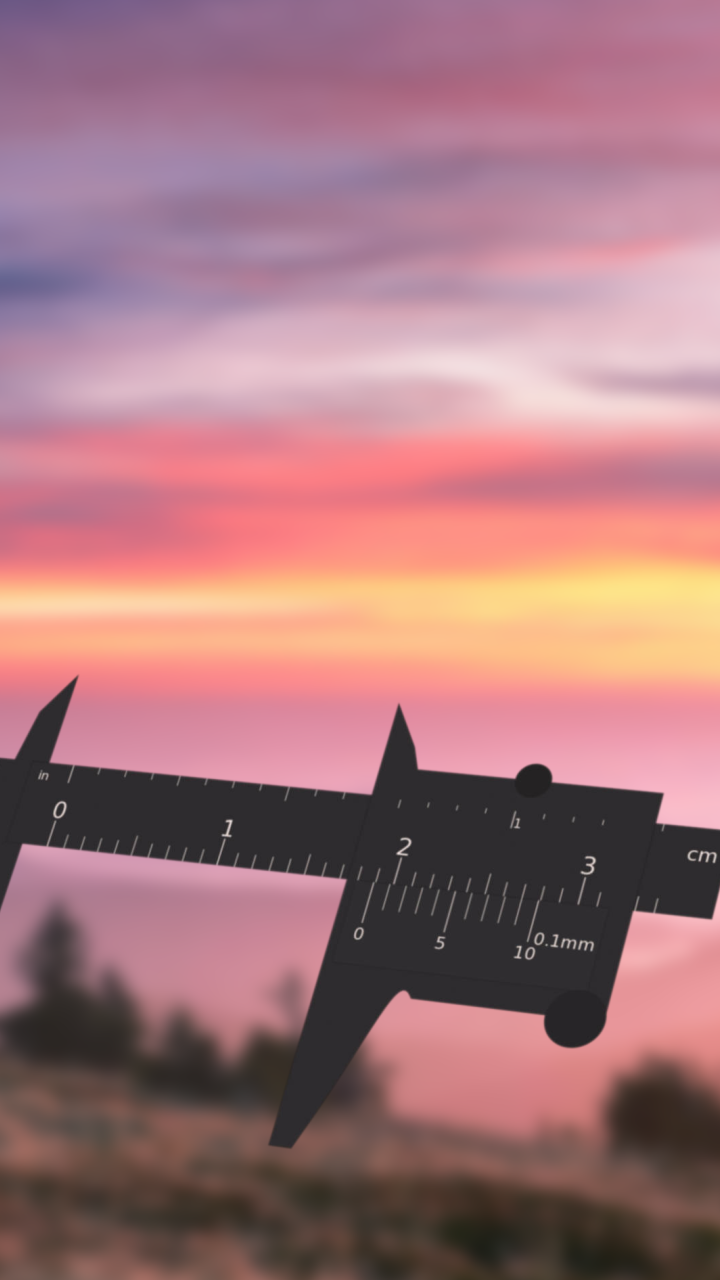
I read 18.9 (mm)
